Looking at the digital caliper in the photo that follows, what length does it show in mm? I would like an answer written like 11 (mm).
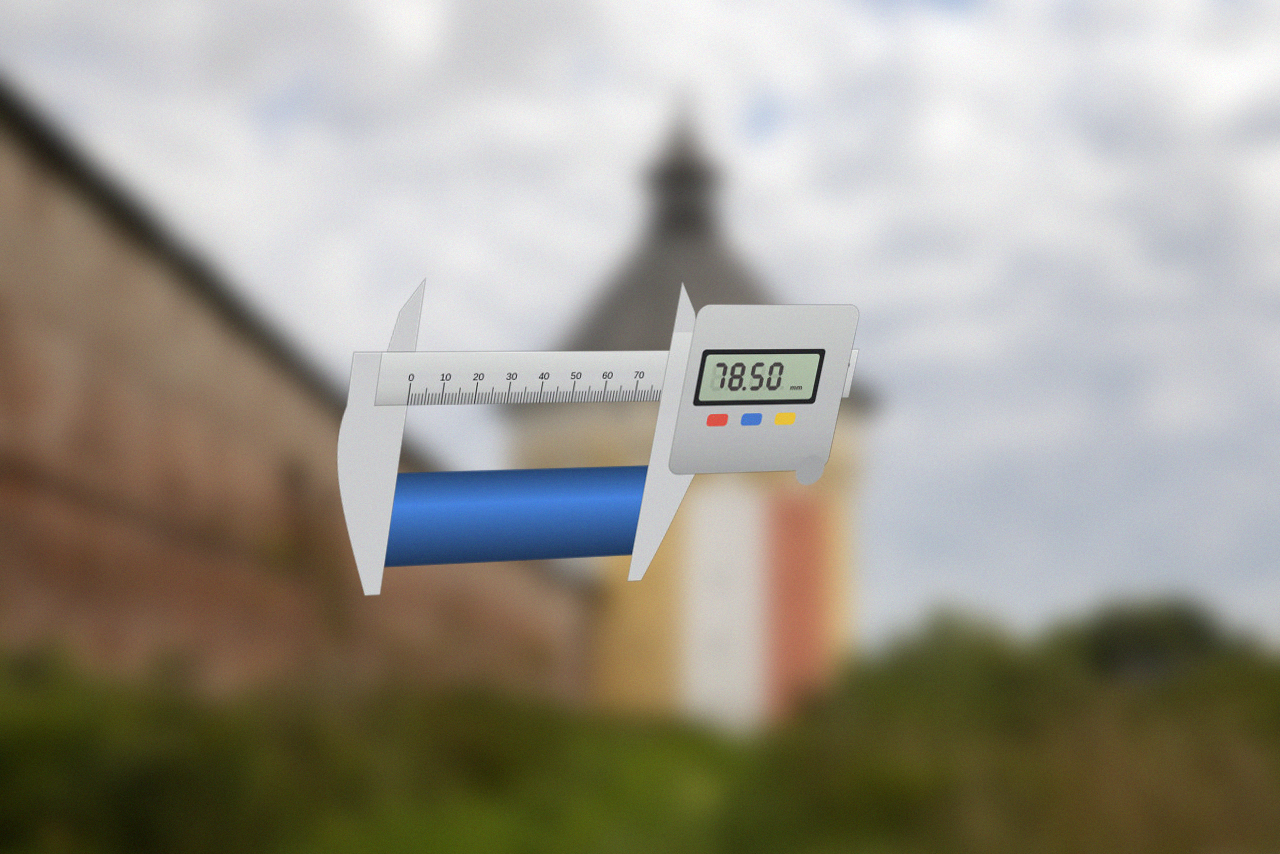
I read 78.50 (mm)
